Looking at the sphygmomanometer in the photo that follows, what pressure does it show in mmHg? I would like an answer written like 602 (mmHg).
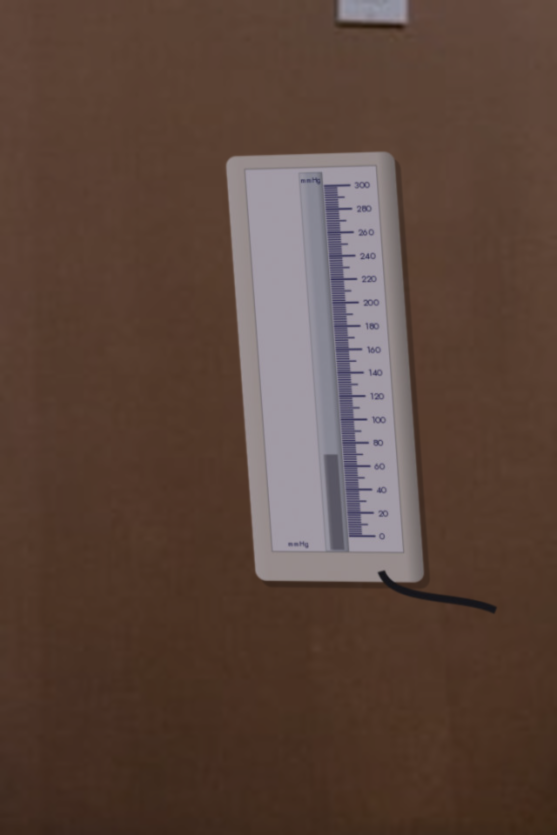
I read 70 (mmHg)
